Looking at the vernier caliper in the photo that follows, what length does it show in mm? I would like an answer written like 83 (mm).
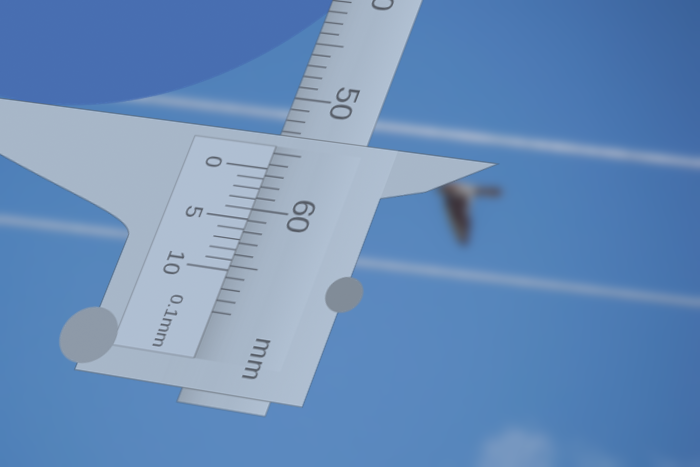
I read 56.4 (mm)
